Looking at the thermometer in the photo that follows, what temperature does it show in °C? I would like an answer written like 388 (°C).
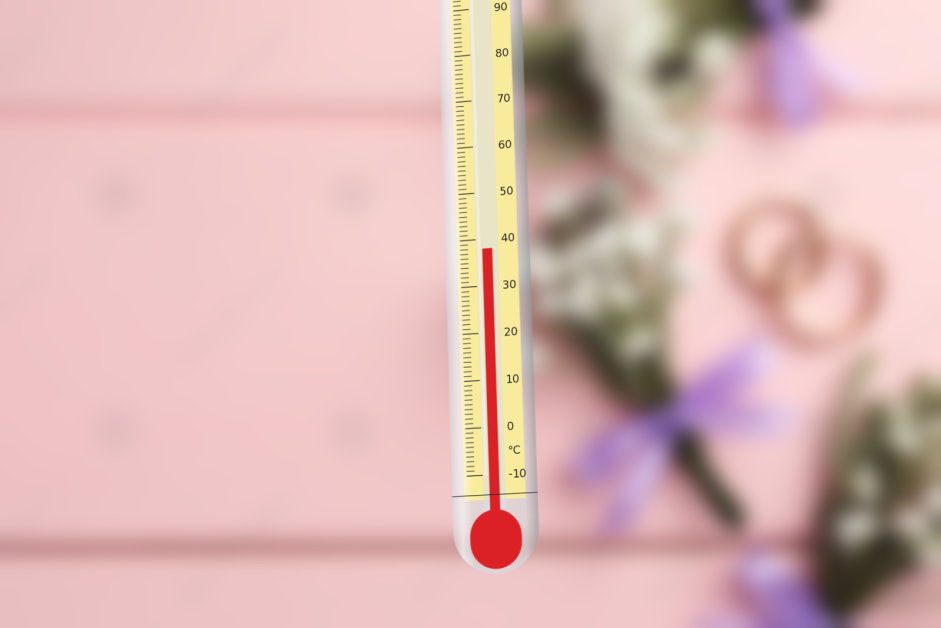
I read 38 (°C)
